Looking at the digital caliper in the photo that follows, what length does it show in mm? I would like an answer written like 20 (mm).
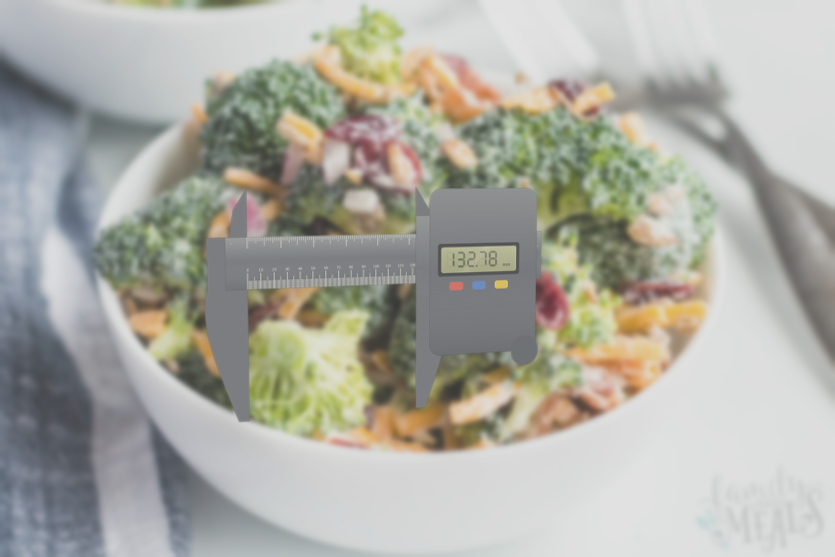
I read 132.78 (mm)
